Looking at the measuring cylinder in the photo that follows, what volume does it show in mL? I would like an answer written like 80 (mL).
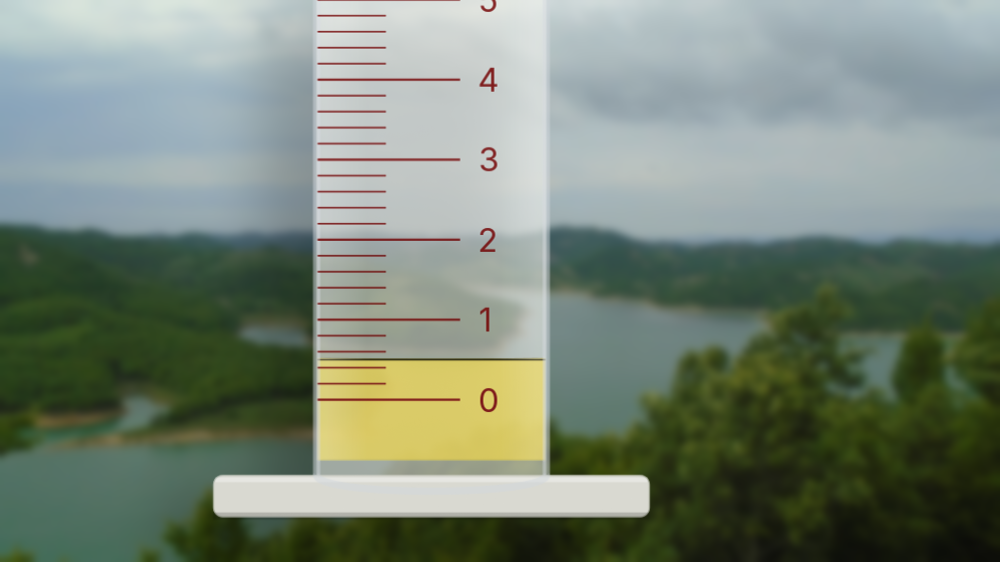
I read 0.5 (mL)
